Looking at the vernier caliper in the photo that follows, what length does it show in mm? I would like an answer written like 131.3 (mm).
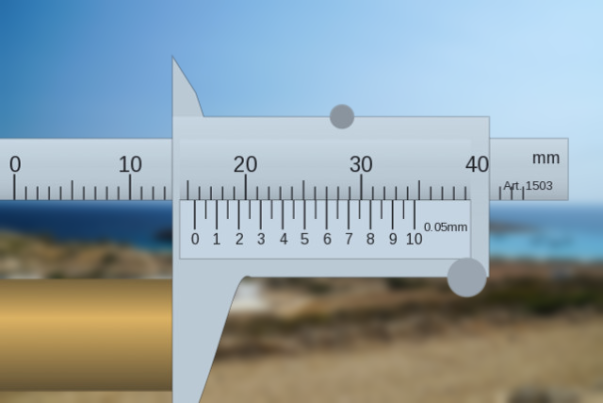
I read 15.6 (mm)
